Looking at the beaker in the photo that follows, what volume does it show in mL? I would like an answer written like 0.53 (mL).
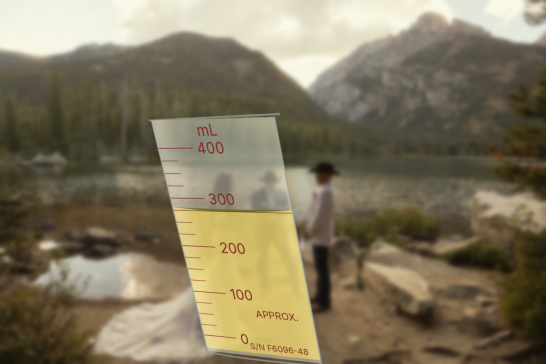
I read 275 (mL)
